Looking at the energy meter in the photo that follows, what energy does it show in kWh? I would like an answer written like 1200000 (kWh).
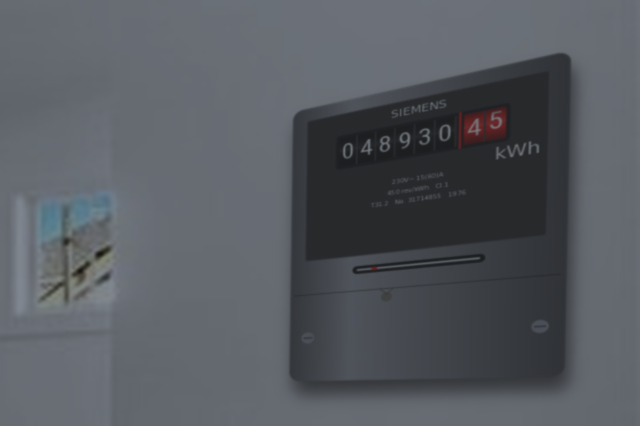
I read 48930.45 (kWh)
